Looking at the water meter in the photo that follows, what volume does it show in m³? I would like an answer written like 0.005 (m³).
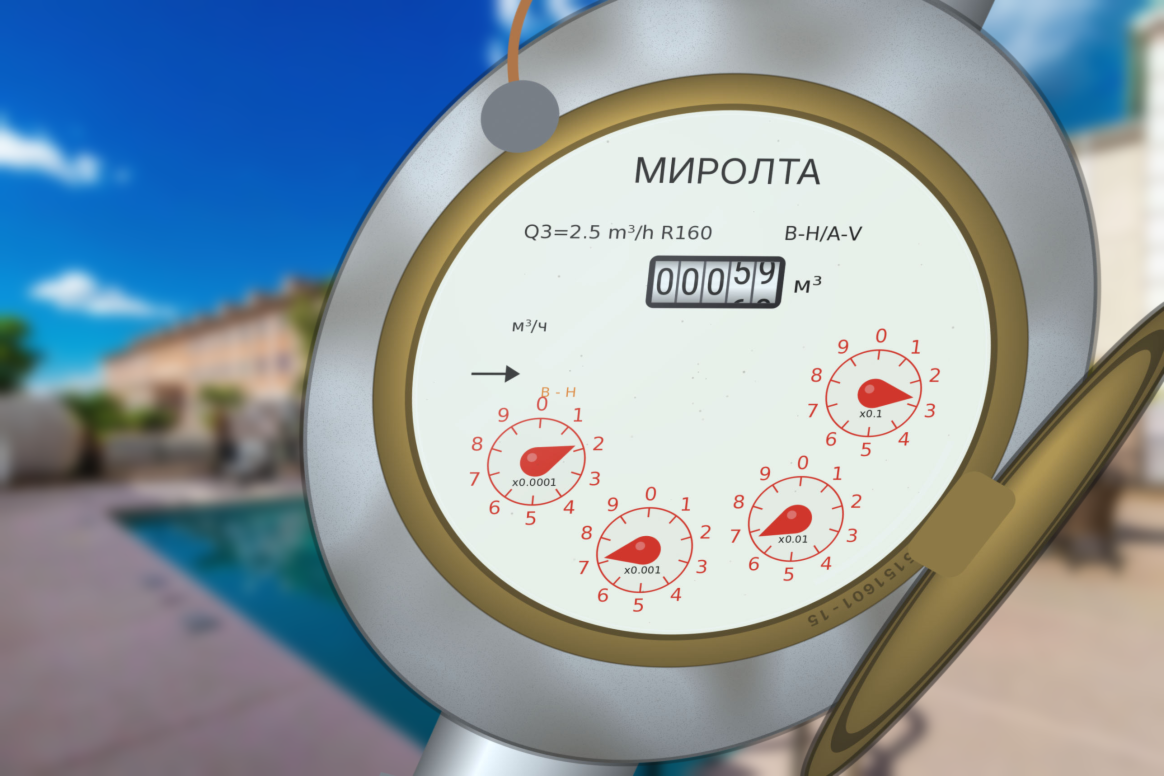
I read 59.2671 (m³)
